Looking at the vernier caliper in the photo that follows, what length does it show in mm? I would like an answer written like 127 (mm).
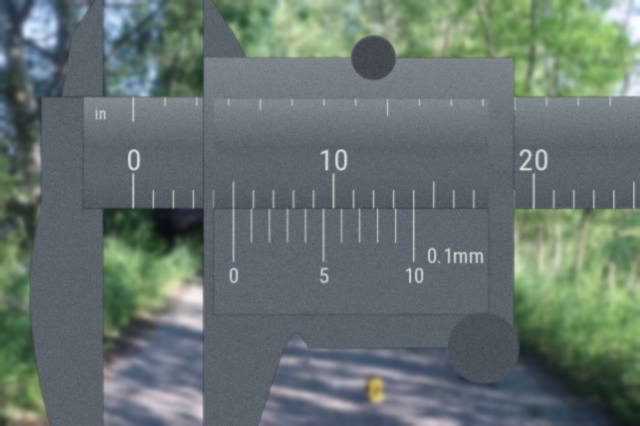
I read 5.0 (mm)
